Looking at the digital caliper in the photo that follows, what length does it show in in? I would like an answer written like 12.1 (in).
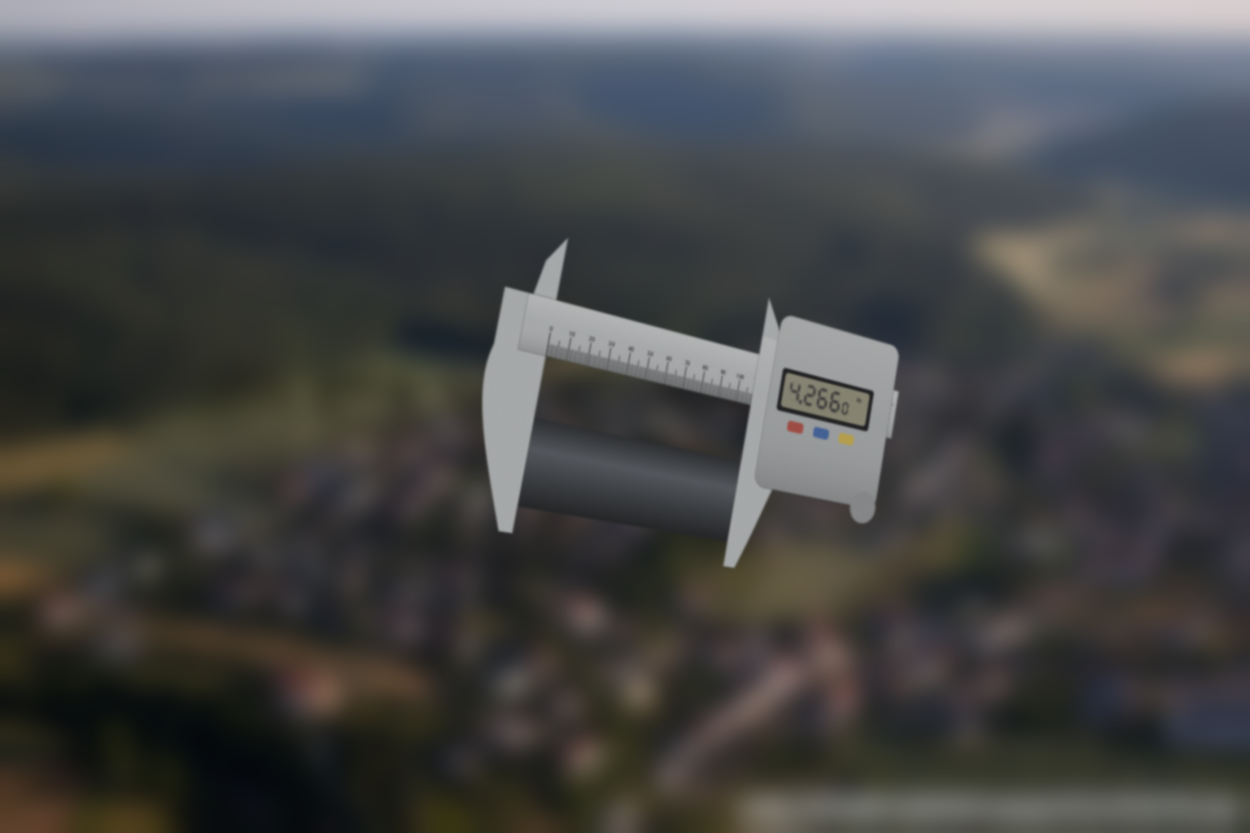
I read 4.2660 (in)
